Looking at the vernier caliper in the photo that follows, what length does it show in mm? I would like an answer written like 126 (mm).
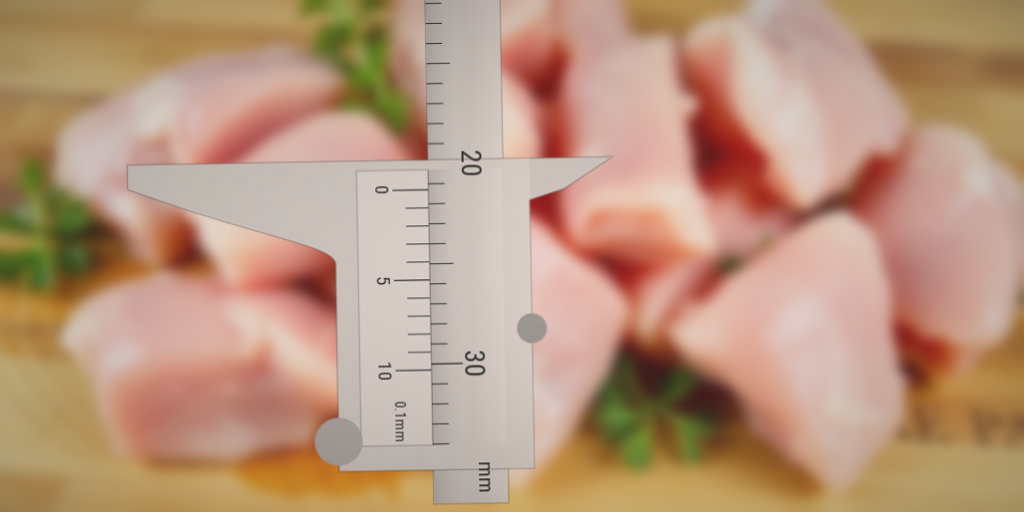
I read 21.3 (mm)
